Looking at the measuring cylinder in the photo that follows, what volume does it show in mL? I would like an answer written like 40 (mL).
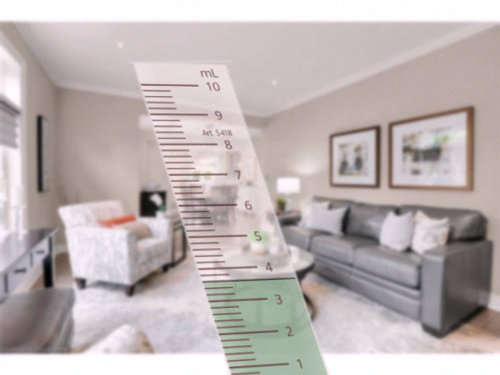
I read 3.6 (mL)
